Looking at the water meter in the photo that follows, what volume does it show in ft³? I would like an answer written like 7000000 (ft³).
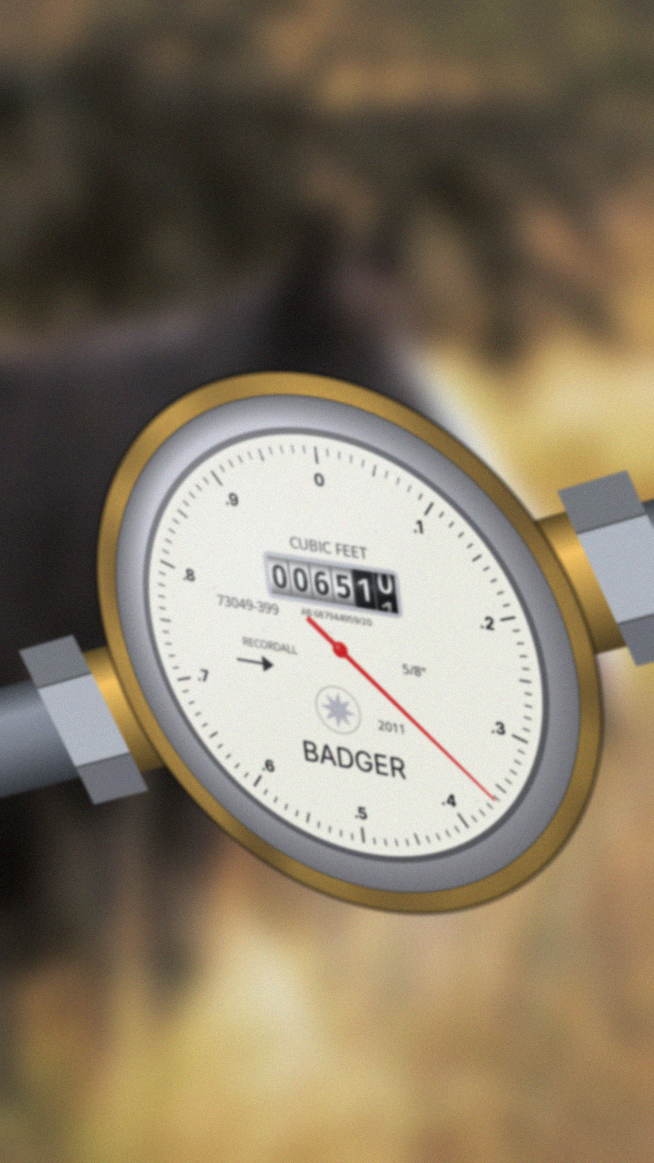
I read 6510.36 (ft³)
